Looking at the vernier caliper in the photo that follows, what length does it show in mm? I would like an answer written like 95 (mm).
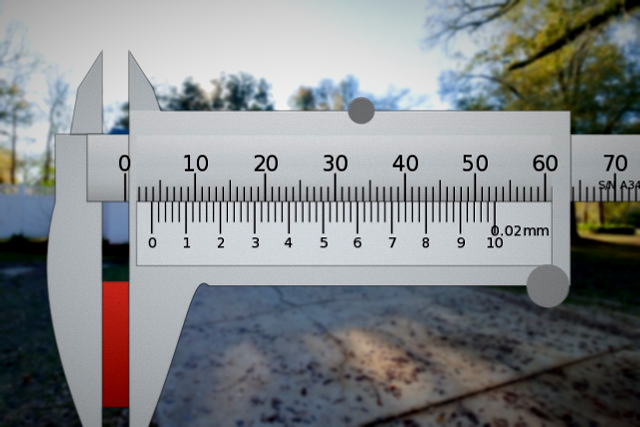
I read 3.8 (mm)
